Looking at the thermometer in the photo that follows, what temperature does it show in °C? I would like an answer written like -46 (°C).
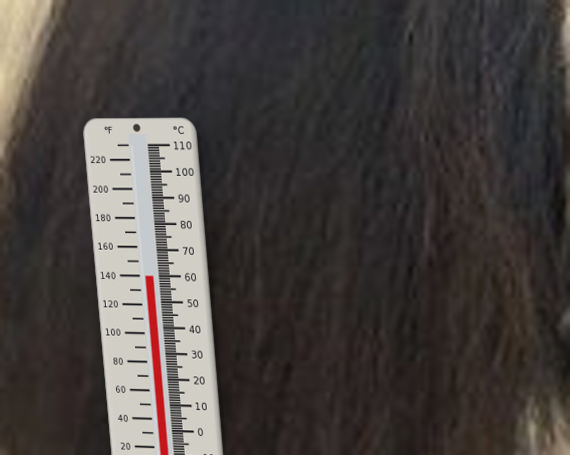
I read 60 (°C)
